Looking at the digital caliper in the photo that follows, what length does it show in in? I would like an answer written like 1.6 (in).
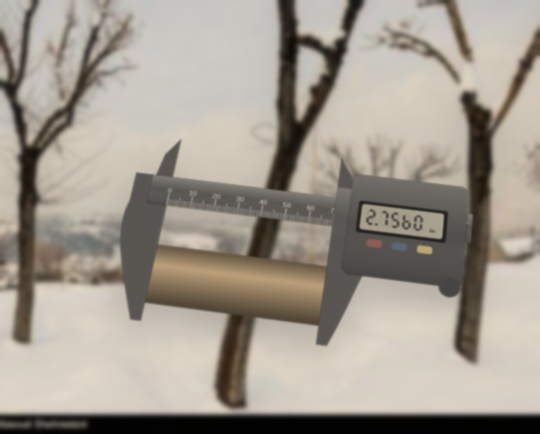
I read 2.7560 (in)
